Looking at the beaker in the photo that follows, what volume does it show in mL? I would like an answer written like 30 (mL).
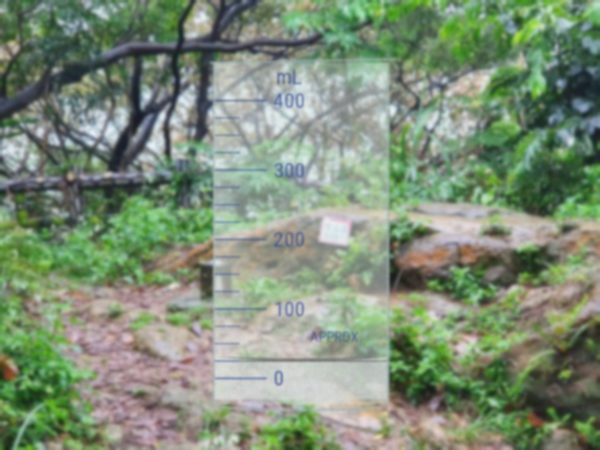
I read 25 (mL)
